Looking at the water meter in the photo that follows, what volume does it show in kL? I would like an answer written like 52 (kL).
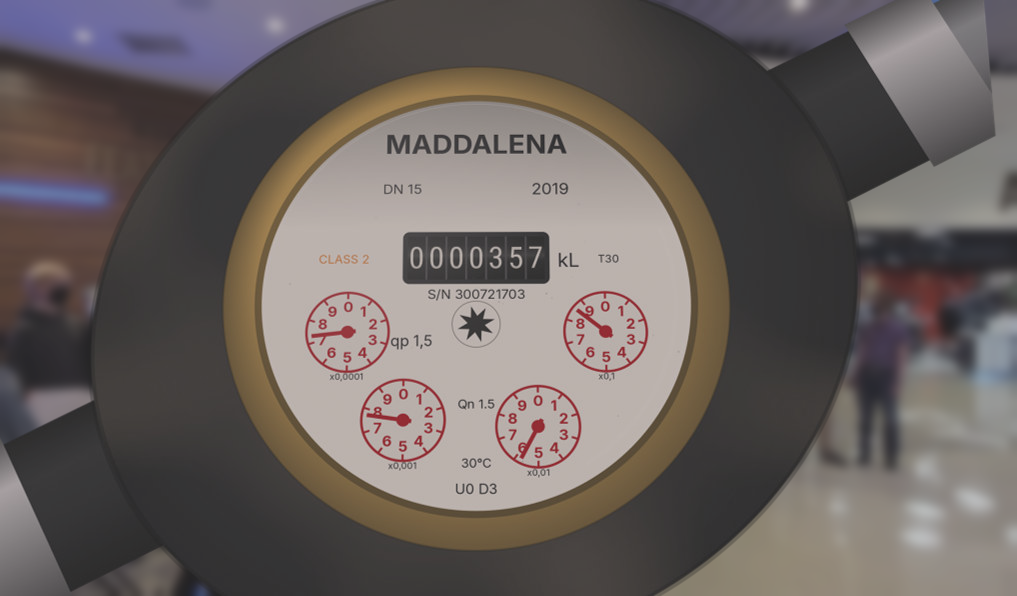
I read 357.8577 (kL)
